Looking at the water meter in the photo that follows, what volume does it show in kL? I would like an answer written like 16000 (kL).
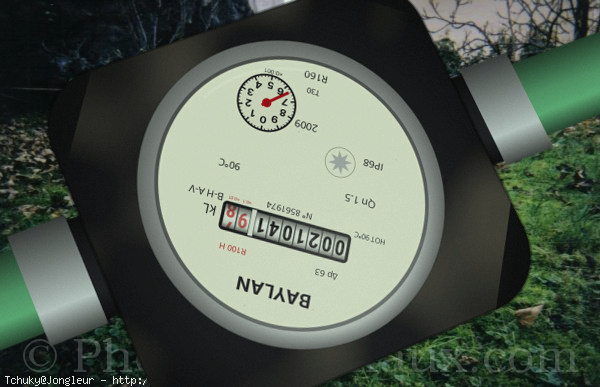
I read 21041.976 (kL)
